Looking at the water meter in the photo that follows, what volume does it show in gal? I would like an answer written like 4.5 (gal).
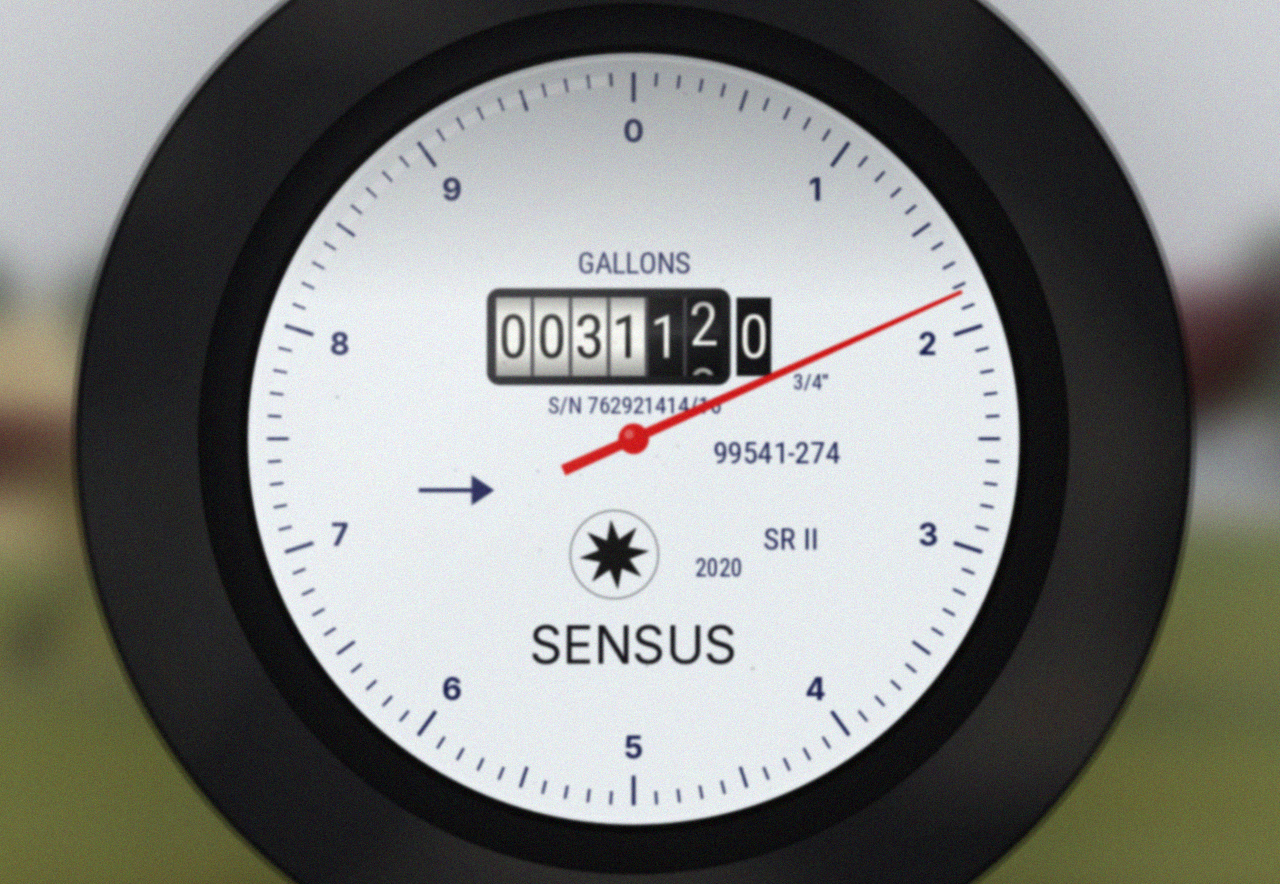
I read 31121.8 (gal)
